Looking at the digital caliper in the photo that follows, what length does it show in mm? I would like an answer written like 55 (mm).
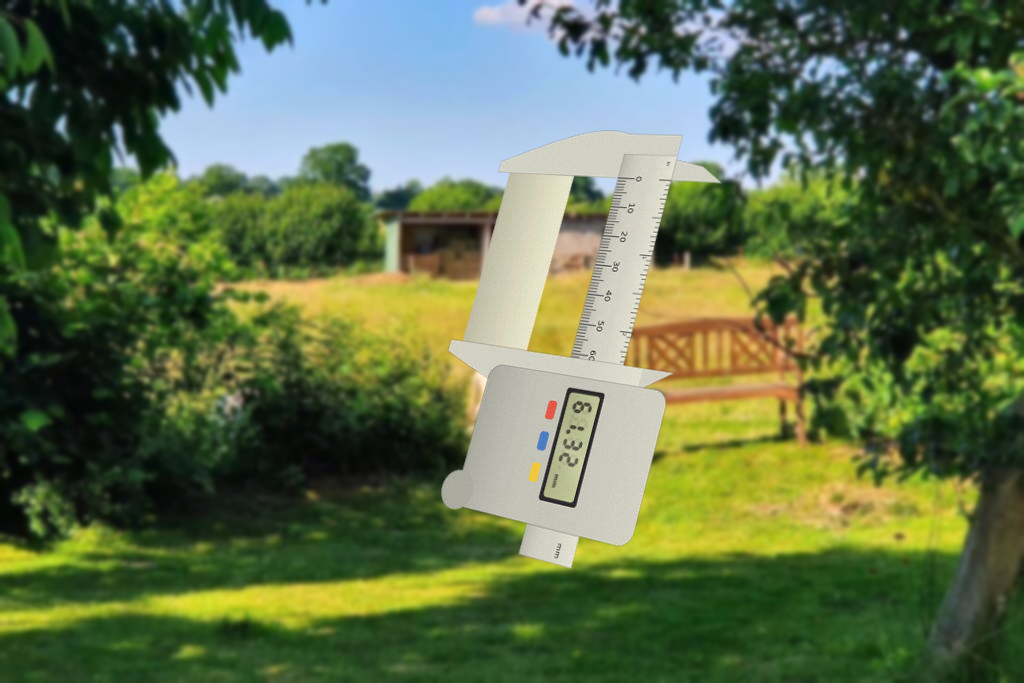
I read 61.32 (mm)
